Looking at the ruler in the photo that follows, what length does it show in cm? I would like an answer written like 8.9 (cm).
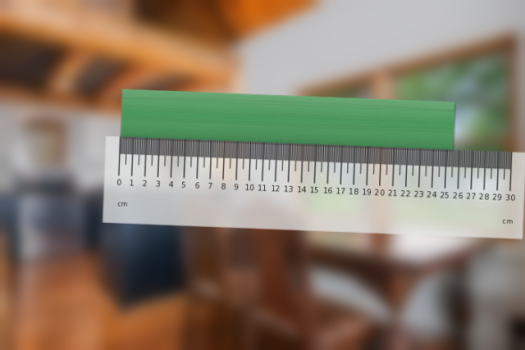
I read 25.5 (cm)
